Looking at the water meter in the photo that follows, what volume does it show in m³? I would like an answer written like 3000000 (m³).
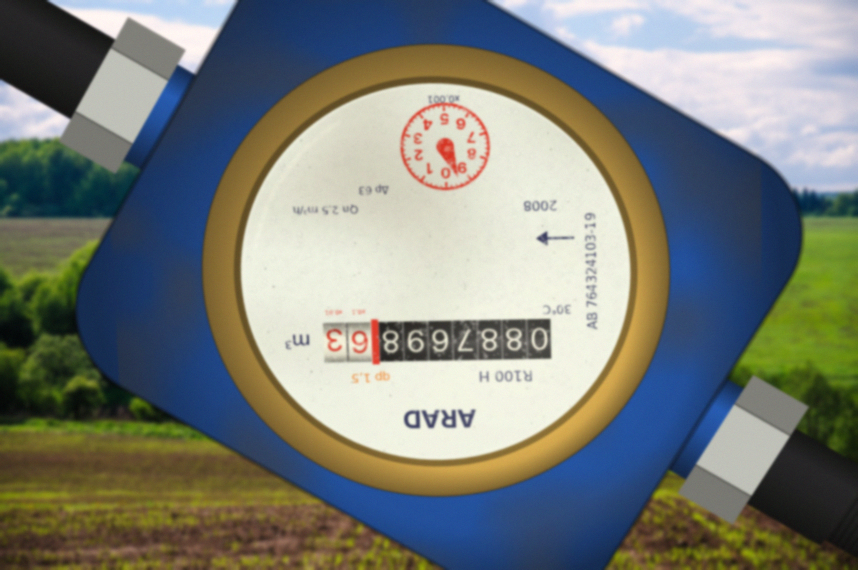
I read 887698.629 (m³)
